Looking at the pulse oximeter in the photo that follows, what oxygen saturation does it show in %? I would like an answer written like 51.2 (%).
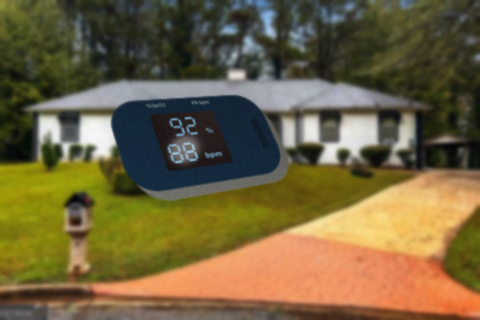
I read 92 (%)
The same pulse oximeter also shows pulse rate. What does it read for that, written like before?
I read 88 (bpm)
